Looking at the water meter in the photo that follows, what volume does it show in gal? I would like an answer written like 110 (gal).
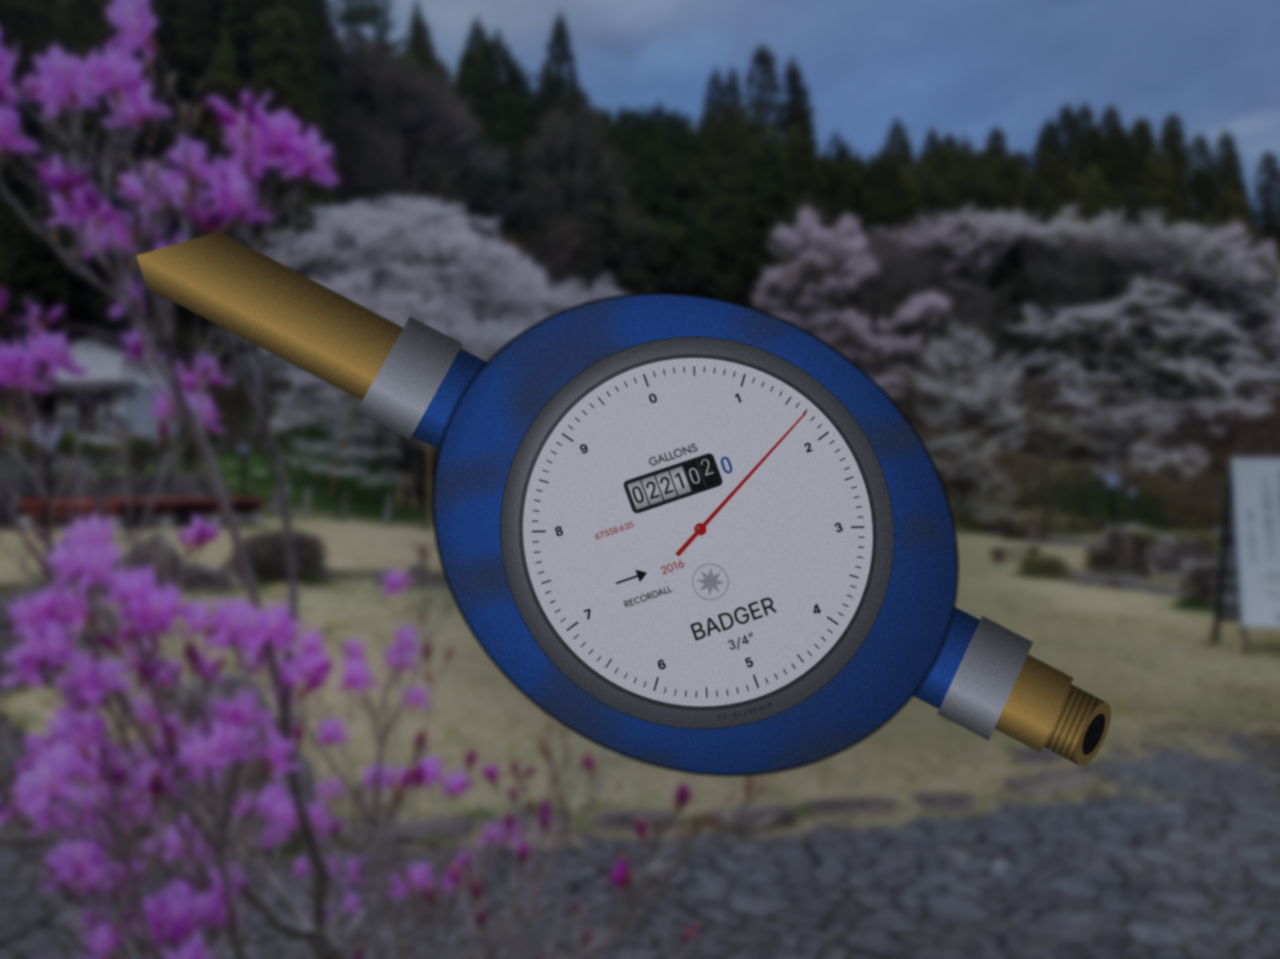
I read 221021.7 (gal)
